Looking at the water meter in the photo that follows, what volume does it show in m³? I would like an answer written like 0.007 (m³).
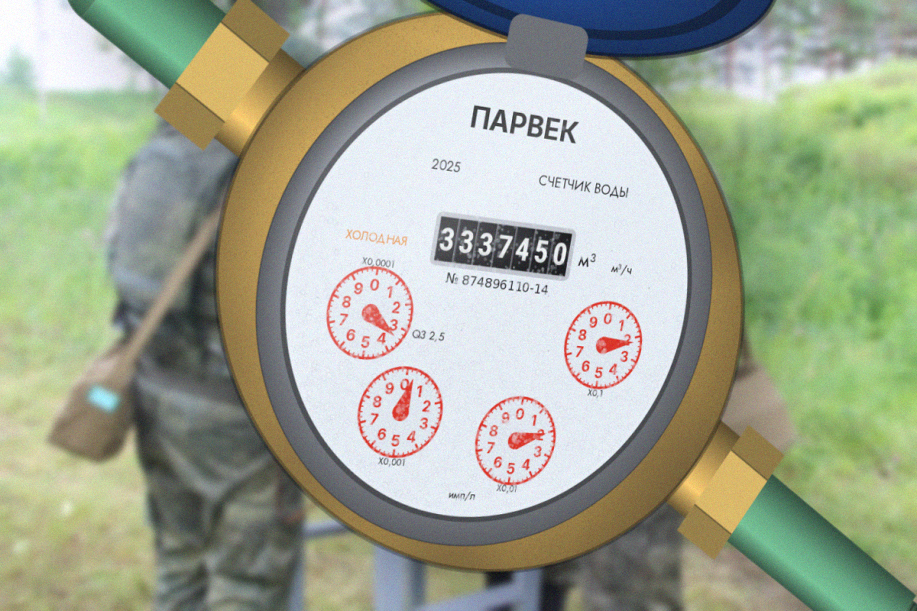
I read 3337450.2203 (m³)
